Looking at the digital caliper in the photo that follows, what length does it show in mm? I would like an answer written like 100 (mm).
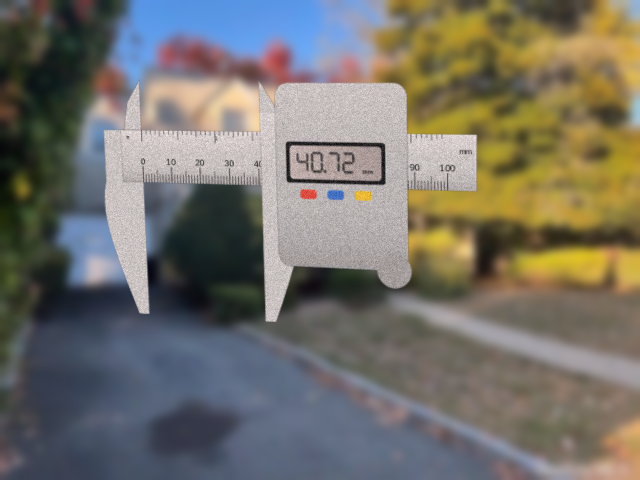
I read 40.72 (mm)
